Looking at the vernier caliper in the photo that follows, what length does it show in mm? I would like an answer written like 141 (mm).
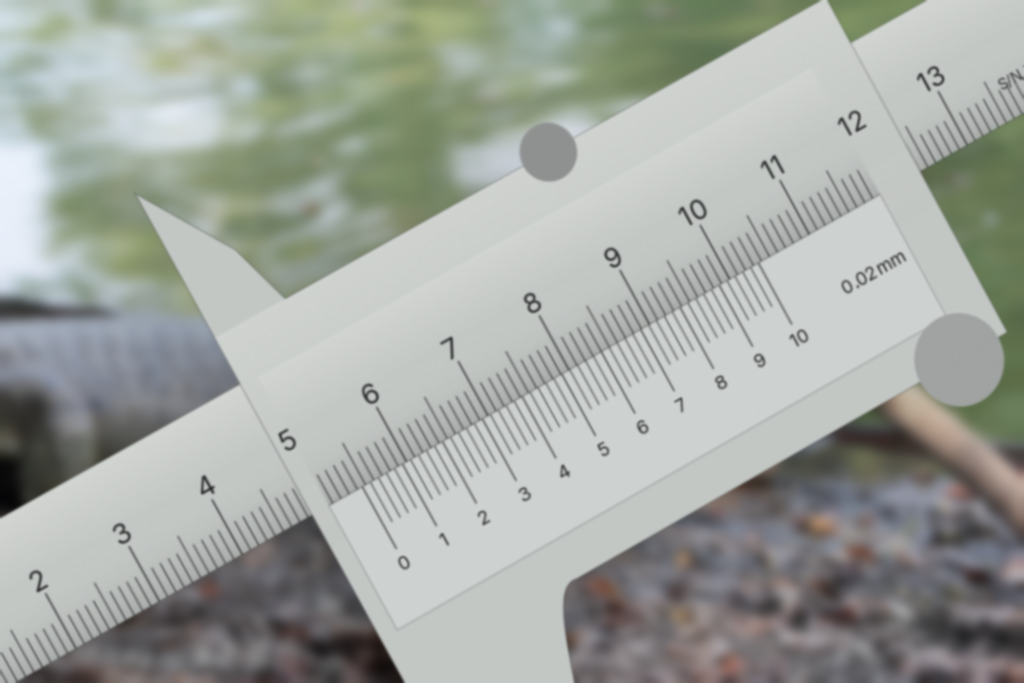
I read 54.6 (mm)
